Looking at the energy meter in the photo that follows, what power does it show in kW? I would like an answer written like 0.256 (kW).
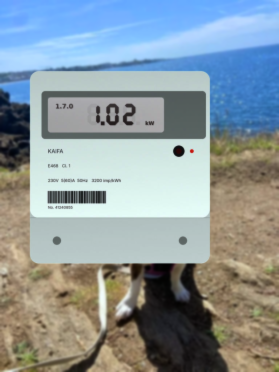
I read 1.02 (kW)
